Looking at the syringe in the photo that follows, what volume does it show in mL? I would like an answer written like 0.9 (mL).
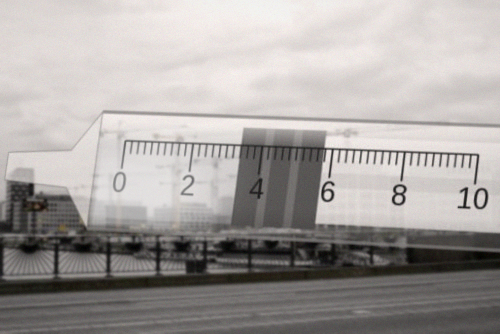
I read 3.4 (mL)
